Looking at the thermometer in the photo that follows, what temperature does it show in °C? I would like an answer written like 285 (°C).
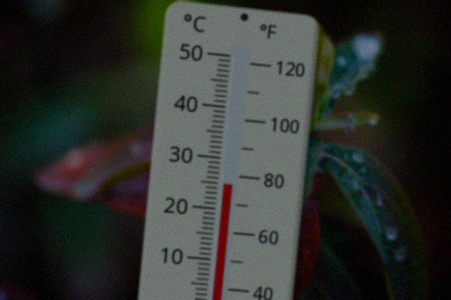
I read 25 (°C)
